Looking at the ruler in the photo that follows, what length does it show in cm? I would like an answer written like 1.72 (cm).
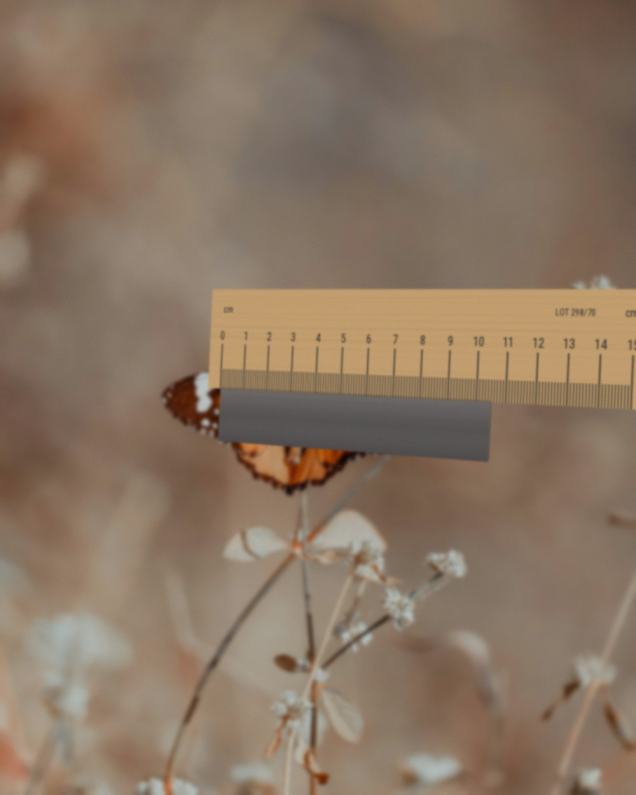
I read 10.5 (cm)
